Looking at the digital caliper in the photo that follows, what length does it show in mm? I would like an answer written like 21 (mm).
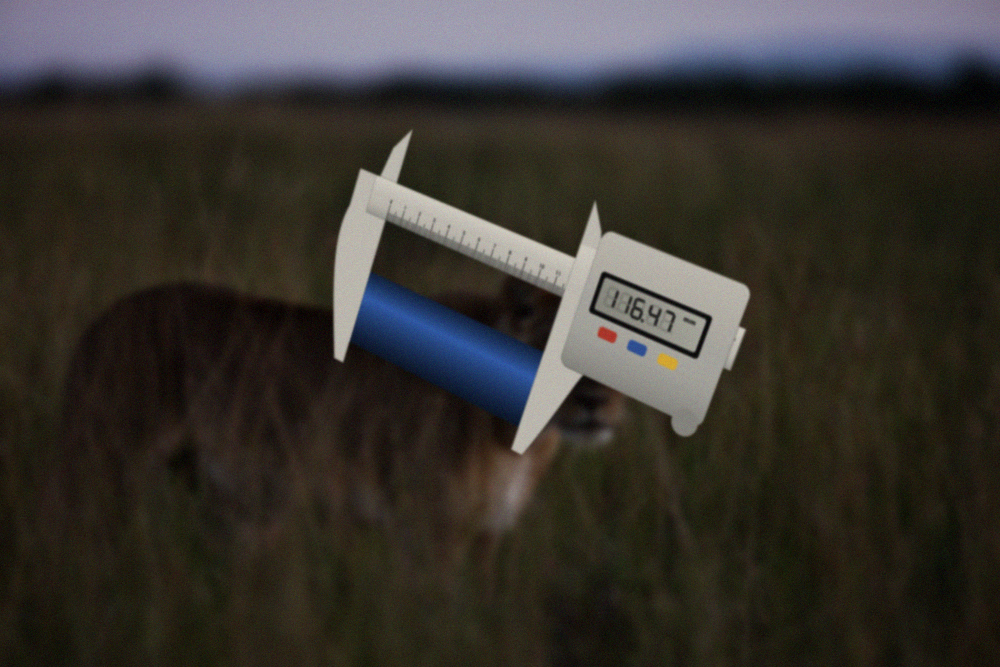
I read 116.47 (mm)
